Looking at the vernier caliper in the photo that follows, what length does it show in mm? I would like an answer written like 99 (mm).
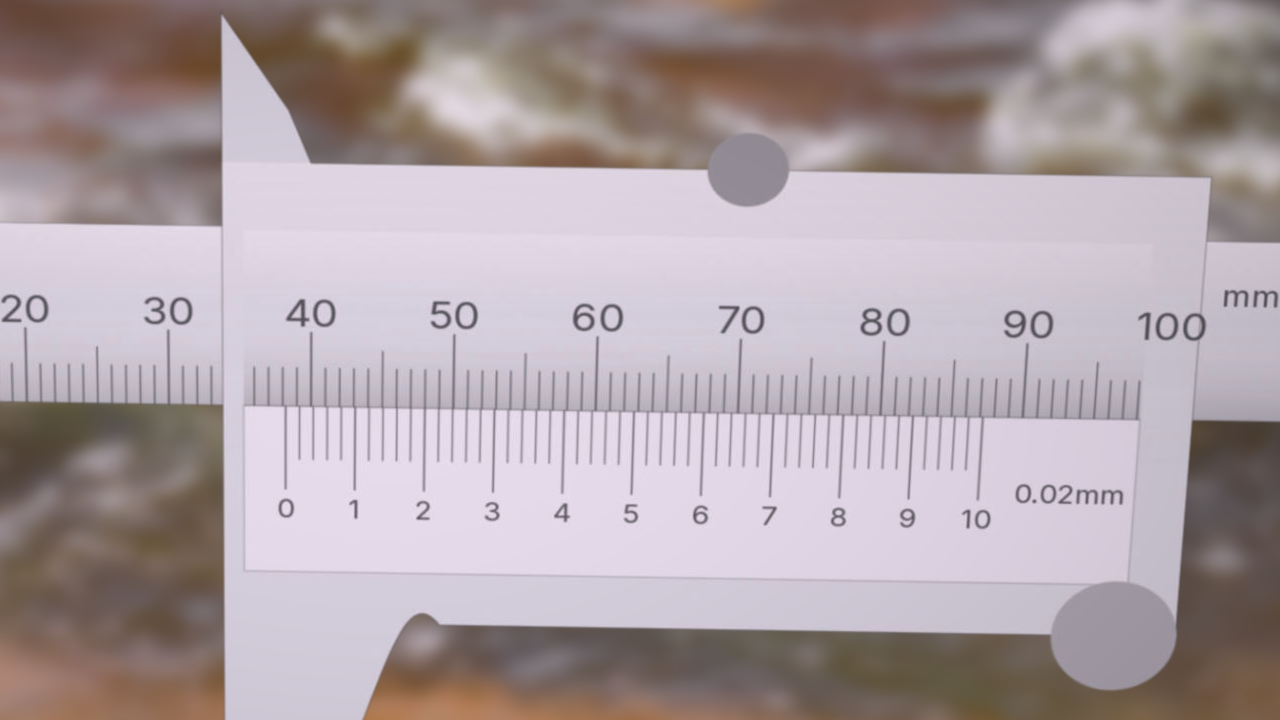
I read 38.2 (mm)
